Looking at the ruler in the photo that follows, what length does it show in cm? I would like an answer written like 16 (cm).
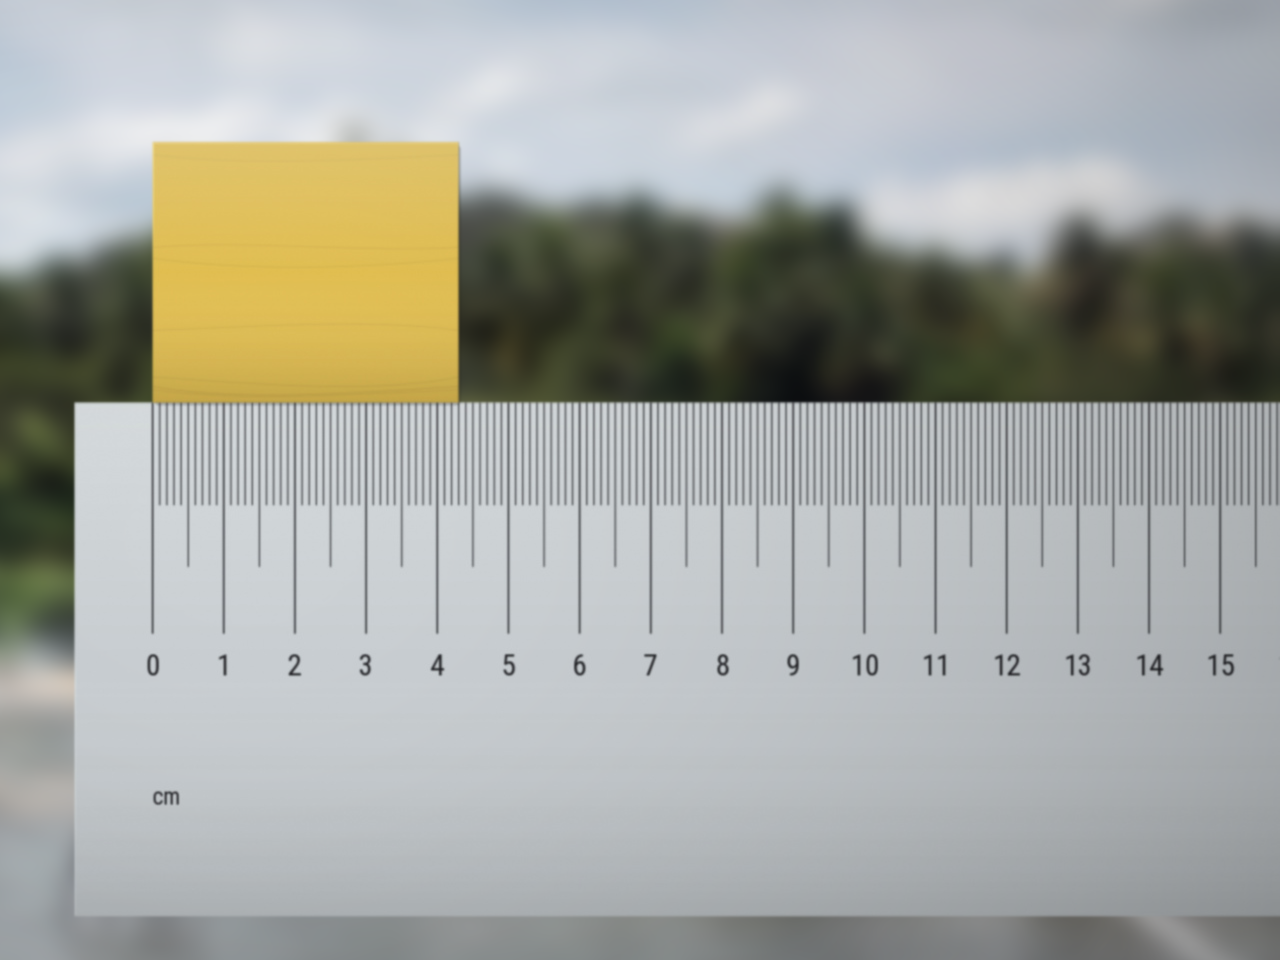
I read 4.3 (cm)
